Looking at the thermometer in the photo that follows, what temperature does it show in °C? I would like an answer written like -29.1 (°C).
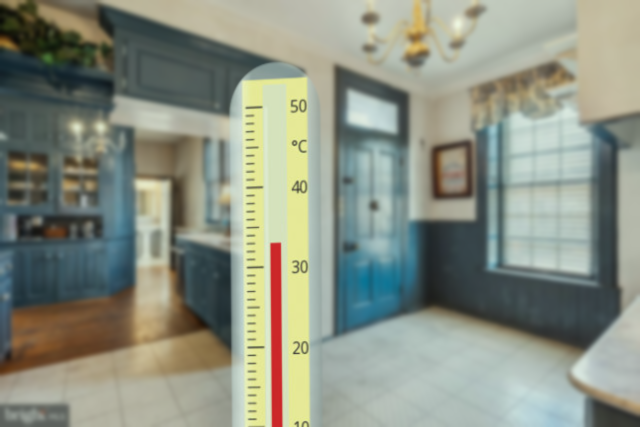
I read 33 (°C)
